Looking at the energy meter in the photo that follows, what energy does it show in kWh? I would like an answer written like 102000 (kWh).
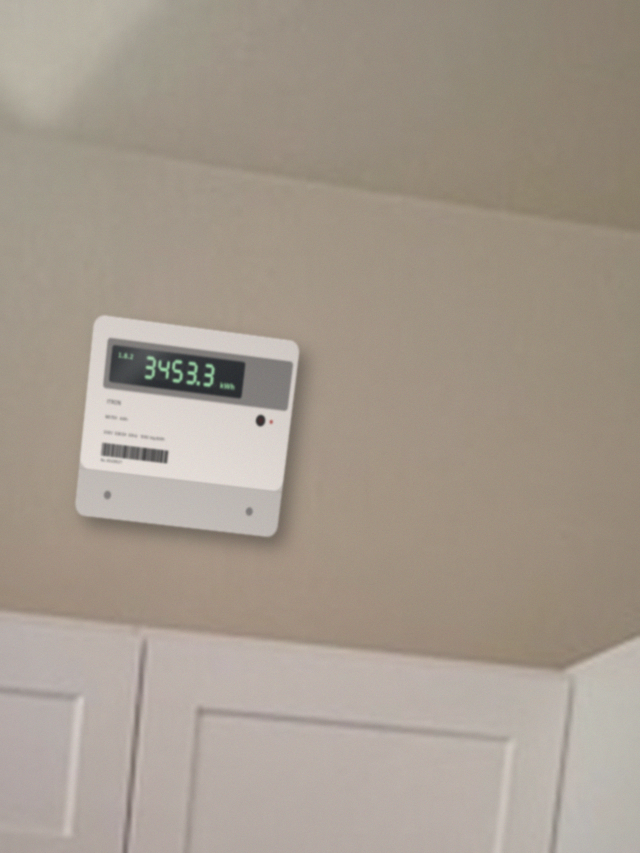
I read 3453.3 (kWh)
